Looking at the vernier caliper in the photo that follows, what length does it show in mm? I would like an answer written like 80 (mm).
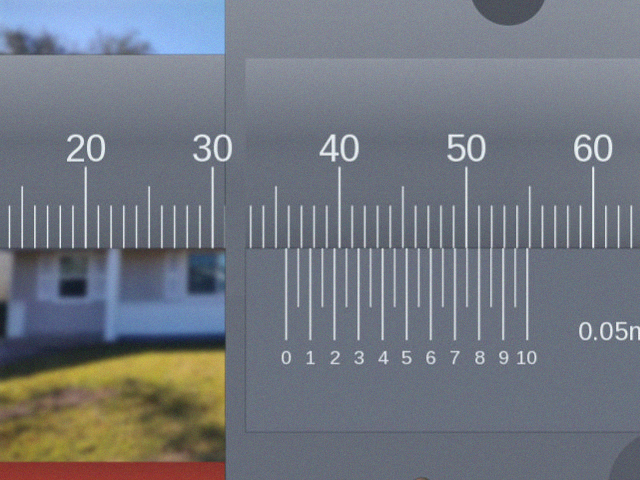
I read 35.8 (mm)
